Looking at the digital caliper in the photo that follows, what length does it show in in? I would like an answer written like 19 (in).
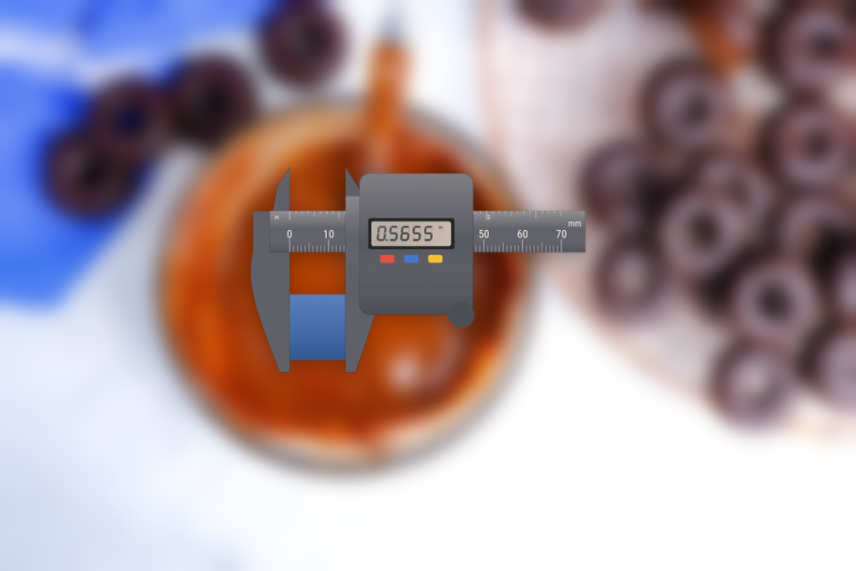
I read 0.5655 (in)
